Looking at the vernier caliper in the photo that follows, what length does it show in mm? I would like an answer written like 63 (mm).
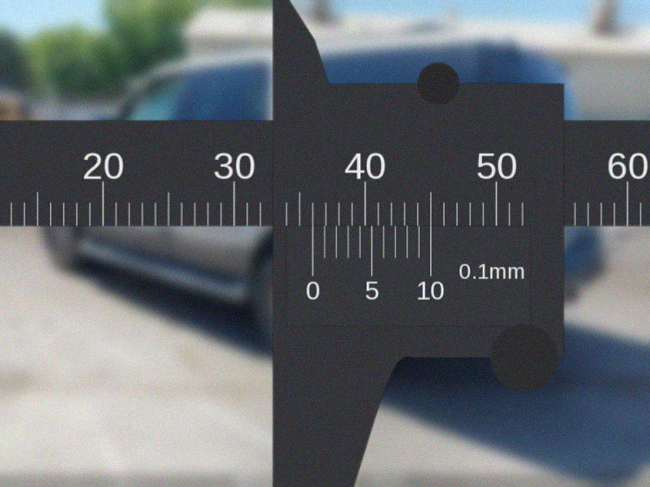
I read 36.0 (mm)
